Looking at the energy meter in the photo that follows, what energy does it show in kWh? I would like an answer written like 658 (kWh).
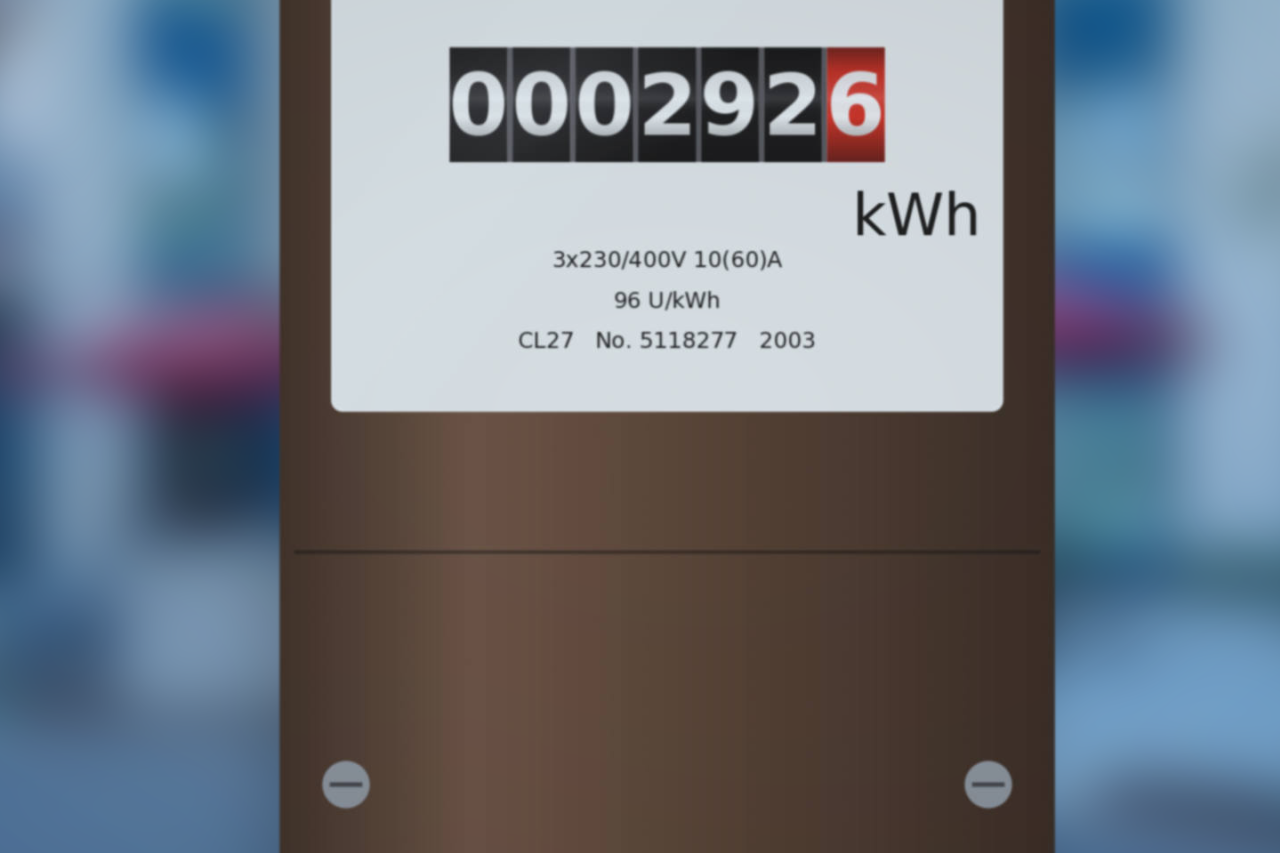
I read 292.6 (kWh)
